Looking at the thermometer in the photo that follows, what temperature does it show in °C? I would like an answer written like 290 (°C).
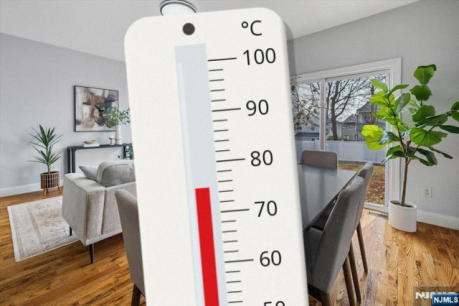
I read 75 (°C)
